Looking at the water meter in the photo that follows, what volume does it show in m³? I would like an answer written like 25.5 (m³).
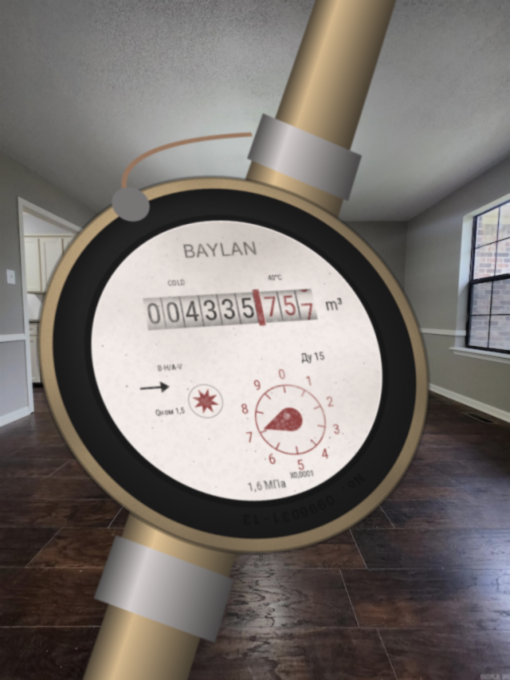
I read 4335.7567 (m³)
